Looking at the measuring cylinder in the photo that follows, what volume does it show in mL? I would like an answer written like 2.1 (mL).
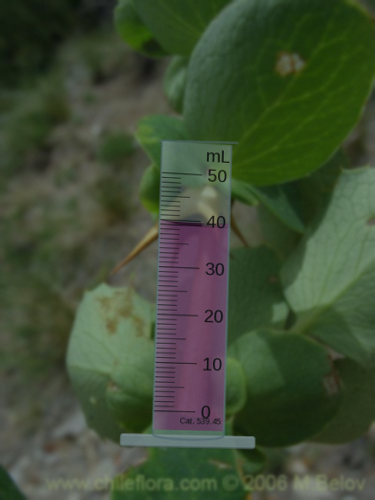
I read 39 (mL)
